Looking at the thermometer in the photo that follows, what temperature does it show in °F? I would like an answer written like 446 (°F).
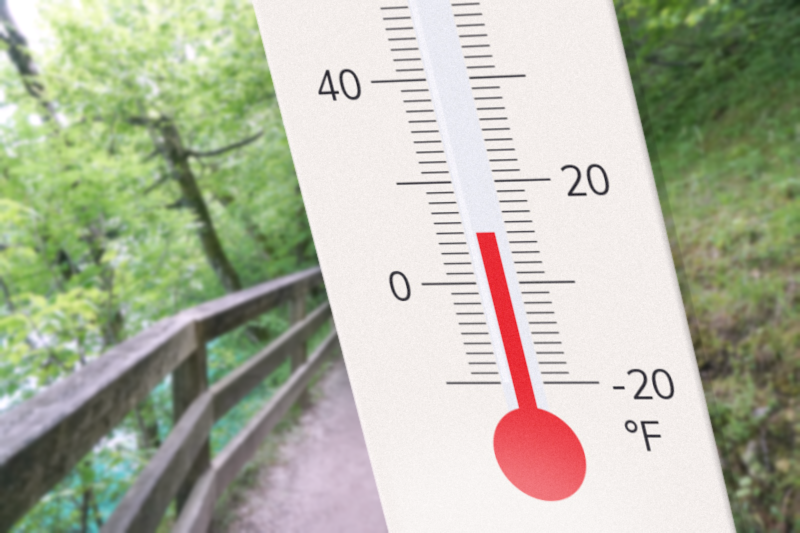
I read 10 (°F)
